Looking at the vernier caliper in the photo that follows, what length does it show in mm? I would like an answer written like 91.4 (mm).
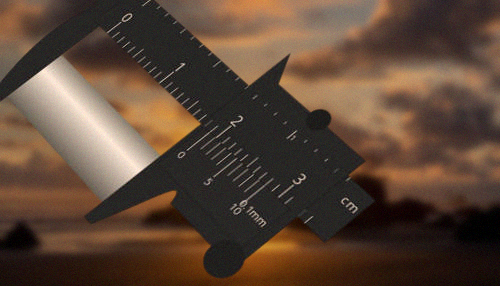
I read 19.0 (mm)
